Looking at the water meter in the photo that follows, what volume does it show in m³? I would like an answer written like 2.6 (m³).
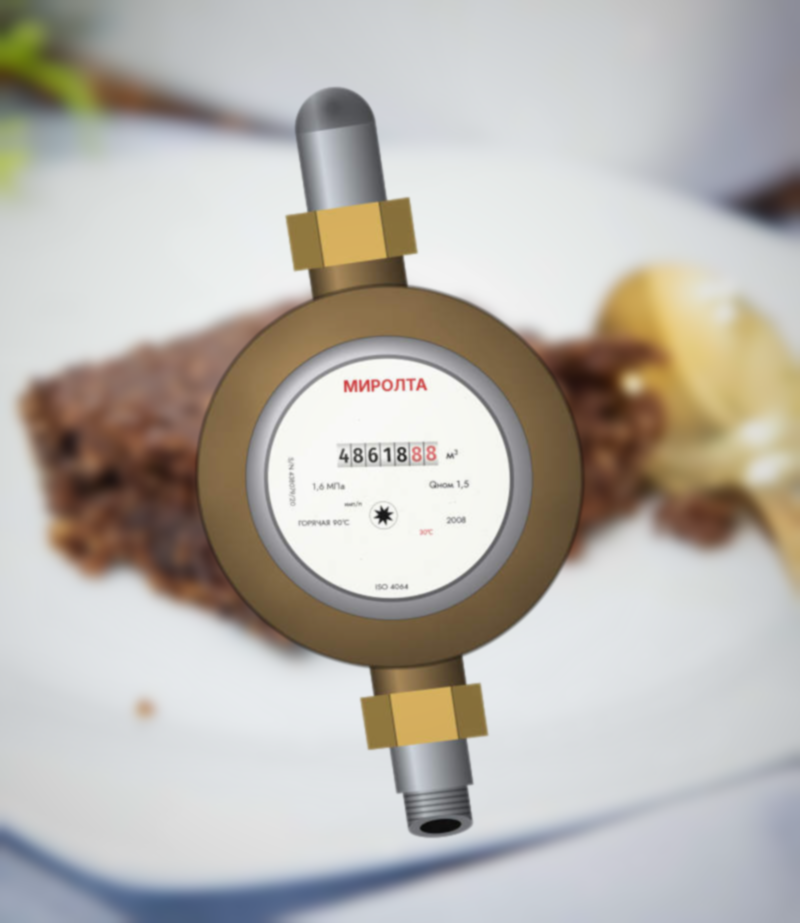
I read 48618.88 (m³)
